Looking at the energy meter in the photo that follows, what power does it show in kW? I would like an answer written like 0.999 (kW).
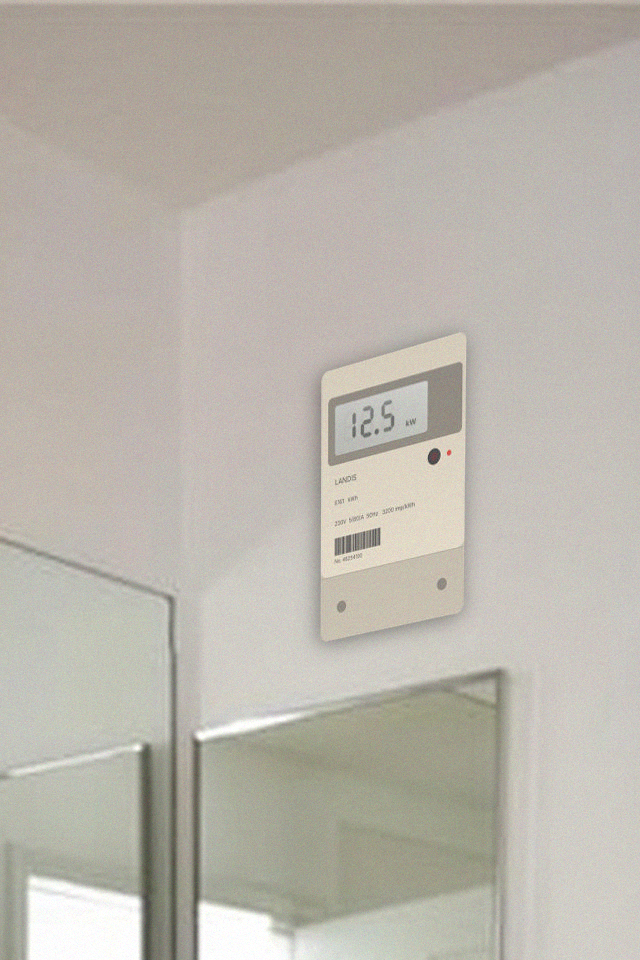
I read 12.5 (kW)
